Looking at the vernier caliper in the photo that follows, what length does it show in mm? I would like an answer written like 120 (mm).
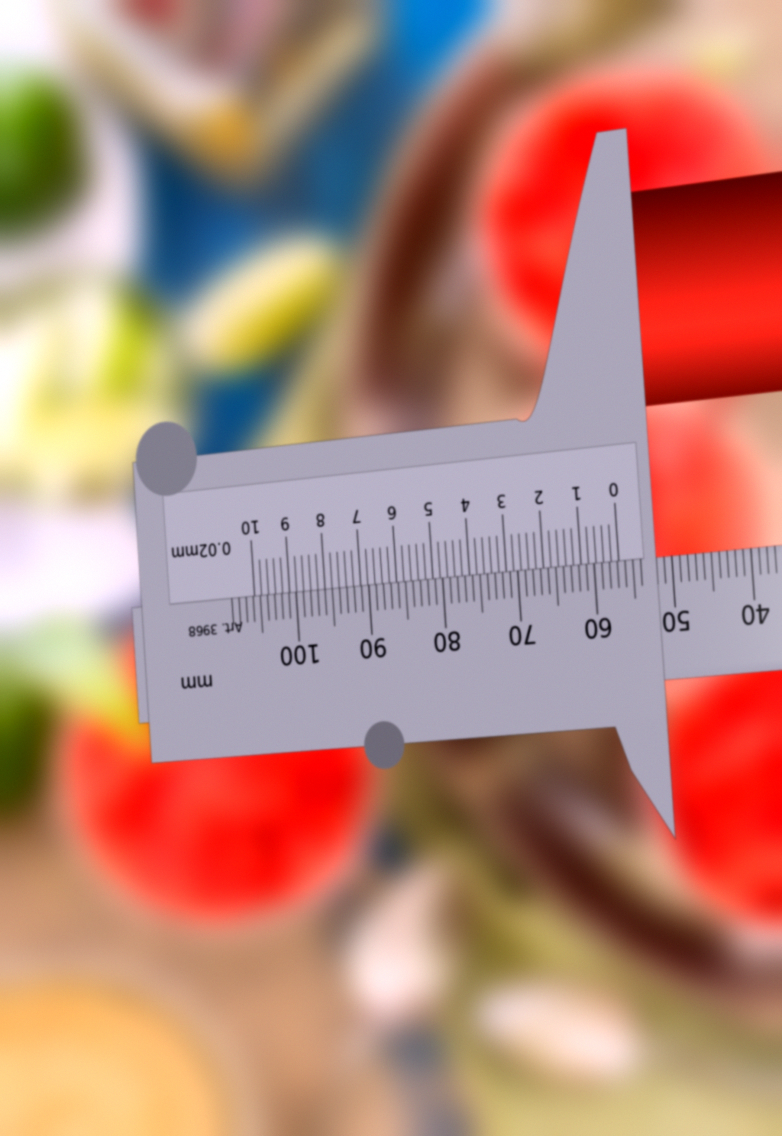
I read 56.8 (mm)
